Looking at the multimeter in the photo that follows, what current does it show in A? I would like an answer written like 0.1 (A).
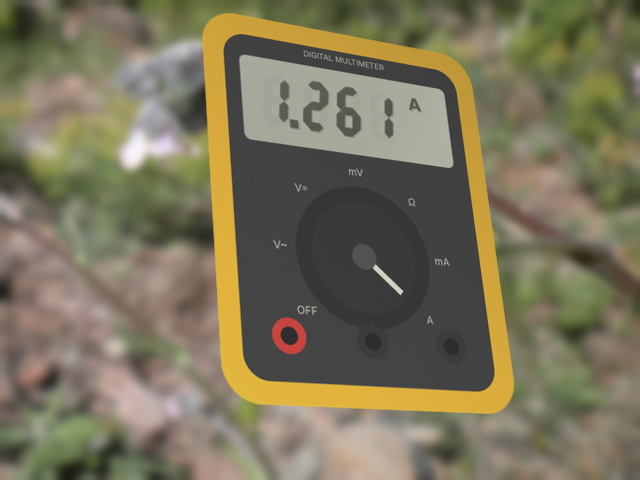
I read 1.261 (A)
